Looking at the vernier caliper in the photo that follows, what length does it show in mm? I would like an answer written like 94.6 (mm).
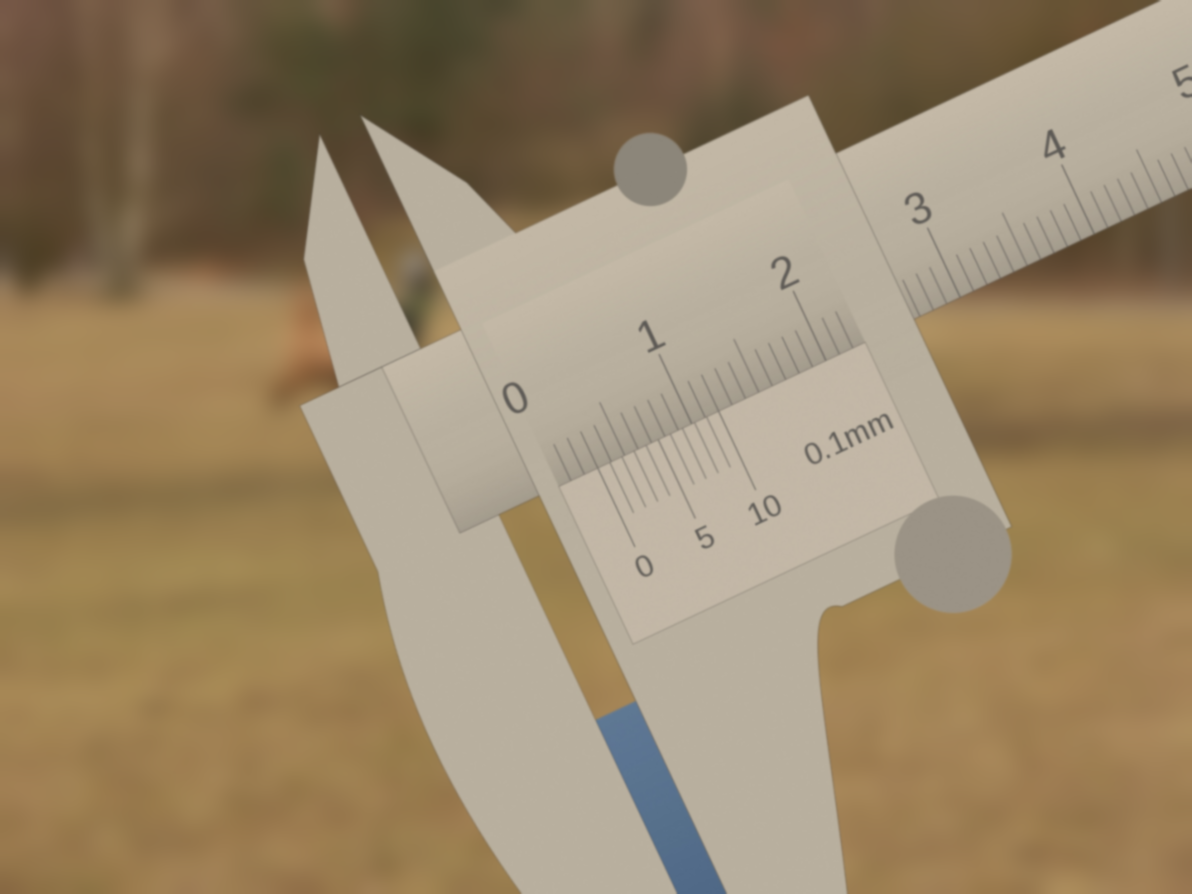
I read 3.0 (mm)
